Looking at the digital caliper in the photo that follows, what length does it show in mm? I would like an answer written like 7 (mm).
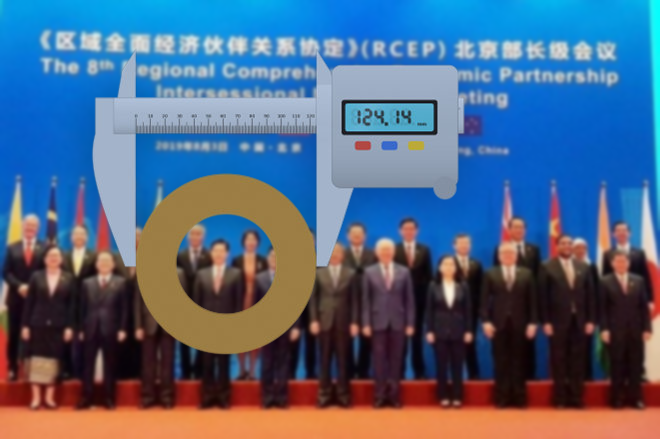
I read 124.14 (mm)
